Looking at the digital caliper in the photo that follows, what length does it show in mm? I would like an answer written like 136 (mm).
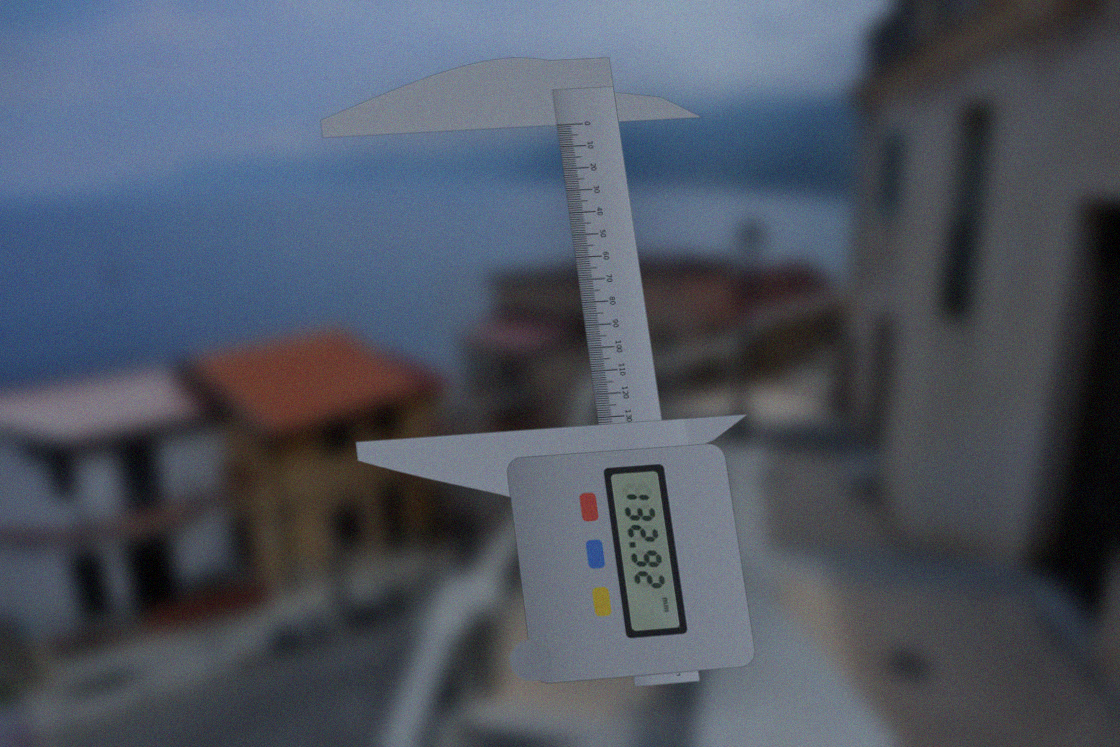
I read 132.92 (mm)
